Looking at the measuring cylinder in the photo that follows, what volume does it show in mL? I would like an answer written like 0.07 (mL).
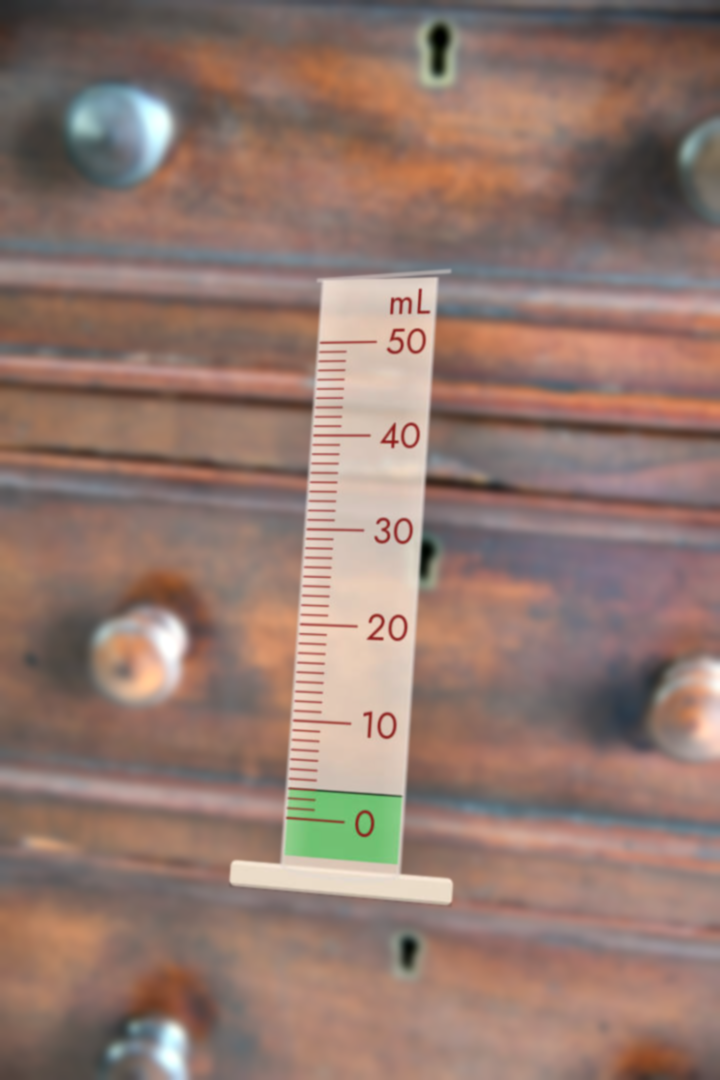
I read 3 (mL)
